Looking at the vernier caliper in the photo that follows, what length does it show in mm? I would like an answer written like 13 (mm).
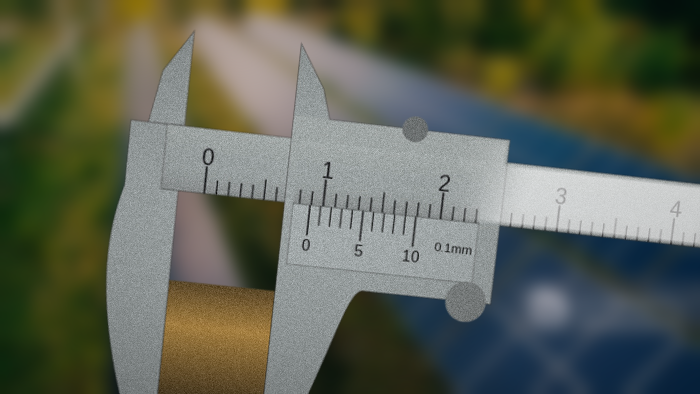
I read 8.9 (mm)
